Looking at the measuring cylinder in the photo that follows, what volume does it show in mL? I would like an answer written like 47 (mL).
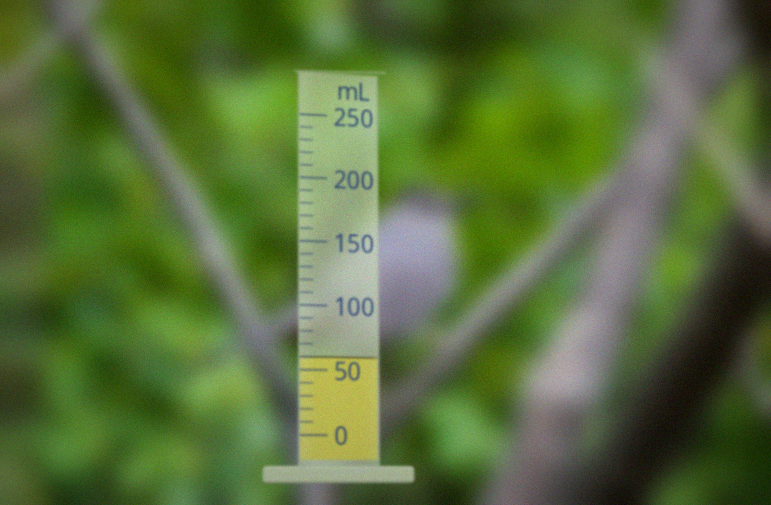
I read 60 (mL)
